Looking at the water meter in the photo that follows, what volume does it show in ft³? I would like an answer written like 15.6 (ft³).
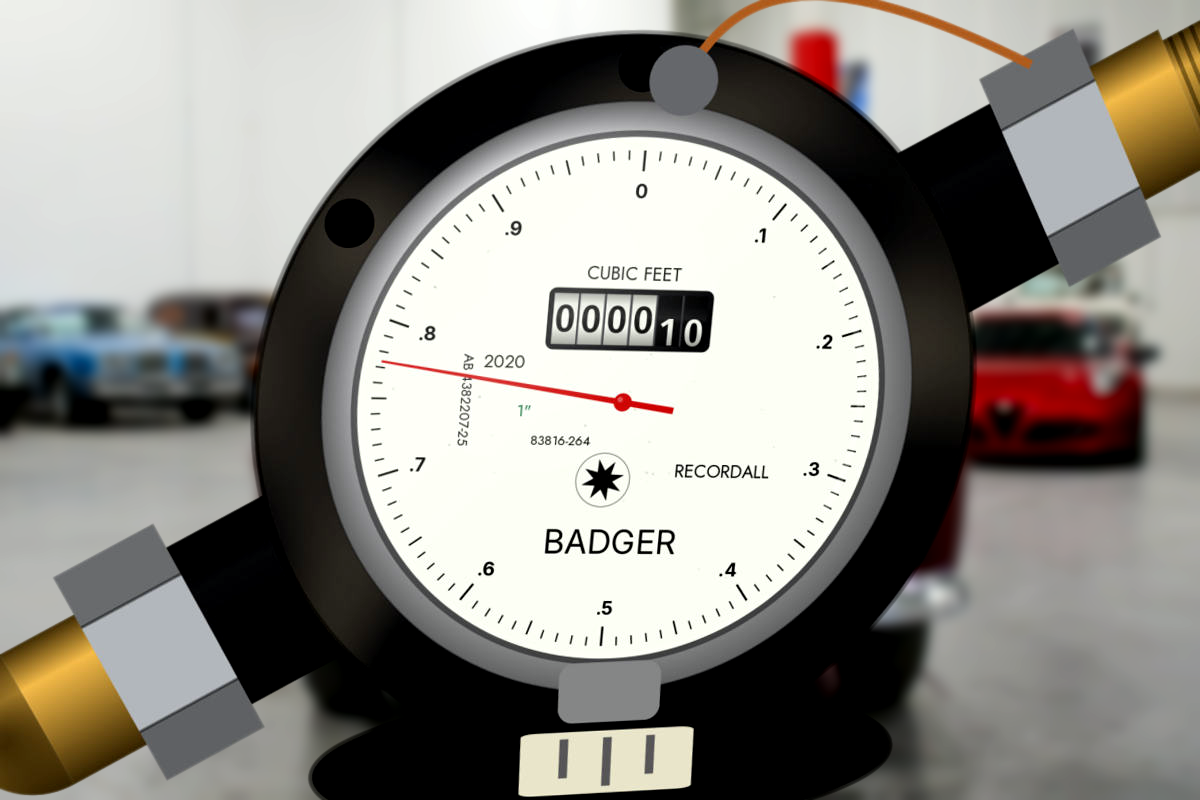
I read 9.77 (ft³)
